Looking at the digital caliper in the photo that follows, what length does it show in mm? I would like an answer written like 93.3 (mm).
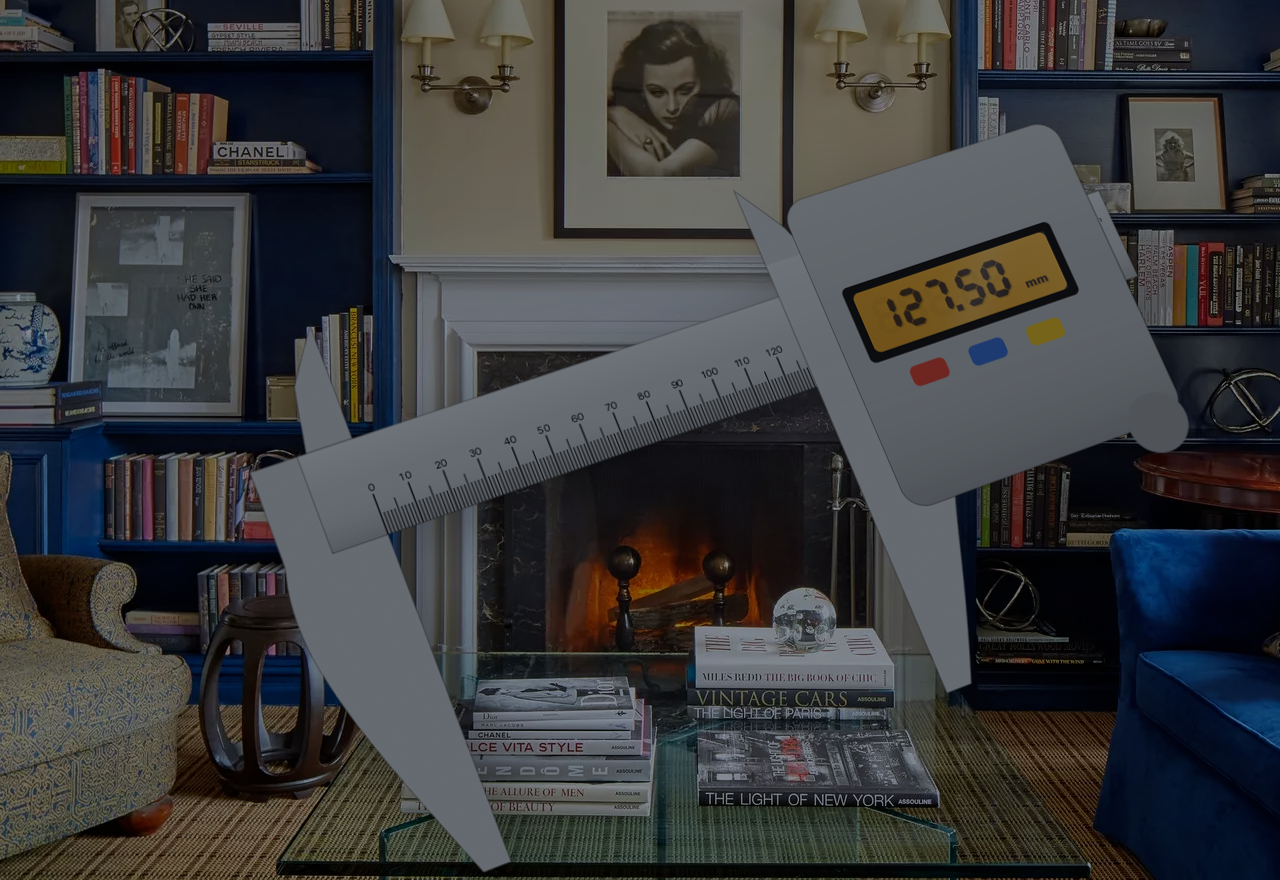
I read 127.50 (mm)
